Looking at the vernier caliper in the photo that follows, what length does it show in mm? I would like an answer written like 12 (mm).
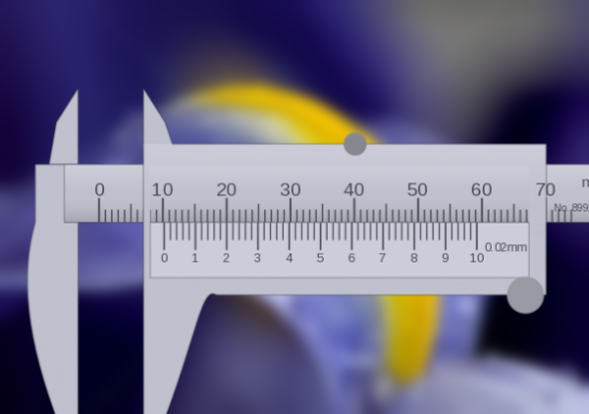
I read 10.2 (mm)
